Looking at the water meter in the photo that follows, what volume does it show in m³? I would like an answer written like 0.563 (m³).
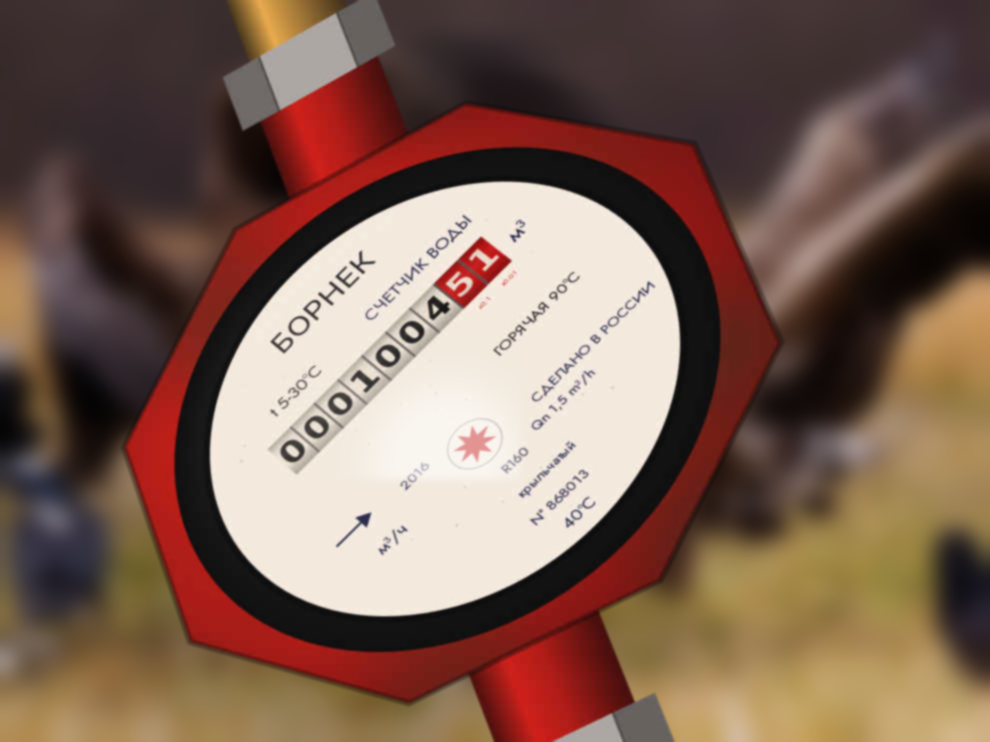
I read 1004.51 (m³)
